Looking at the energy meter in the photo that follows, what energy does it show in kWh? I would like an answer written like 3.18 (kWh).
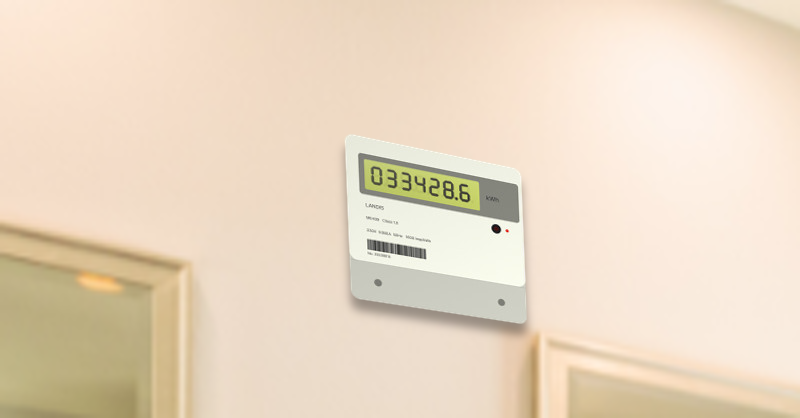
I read 33428.6 (kWh)
